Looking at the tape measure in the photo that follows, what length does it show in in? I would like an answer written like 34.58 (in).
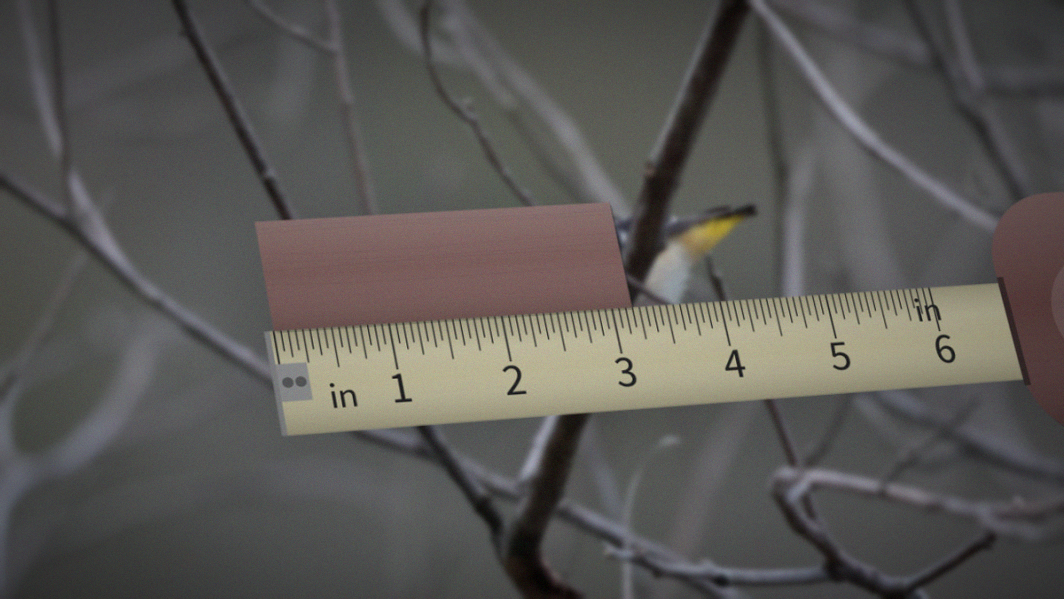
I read 3.1875 (in)
